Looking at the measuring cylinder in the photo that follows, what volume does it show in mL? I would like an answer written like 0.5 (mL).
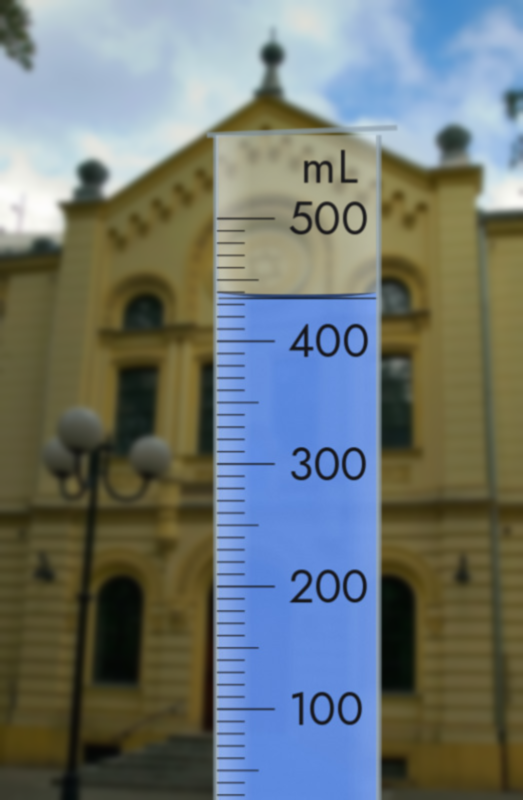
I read 435 (mL)
